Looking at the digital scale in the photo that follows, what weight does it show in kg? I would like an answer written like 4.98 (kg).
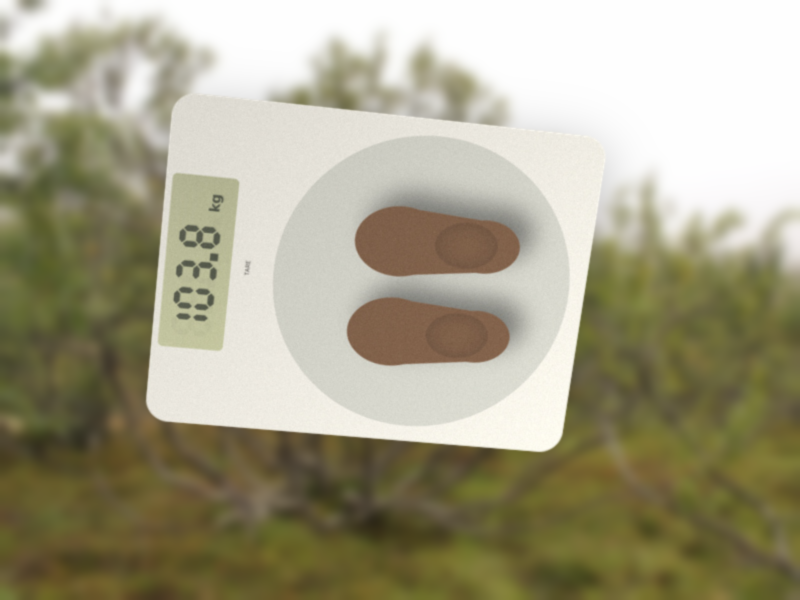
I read 103.8 (kg)
